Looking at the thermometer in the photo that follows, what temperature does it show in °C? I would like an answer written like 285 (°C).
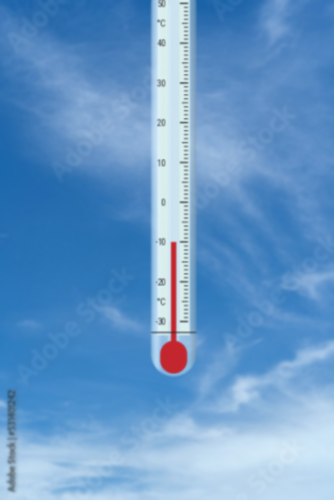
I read -10 (°C)
